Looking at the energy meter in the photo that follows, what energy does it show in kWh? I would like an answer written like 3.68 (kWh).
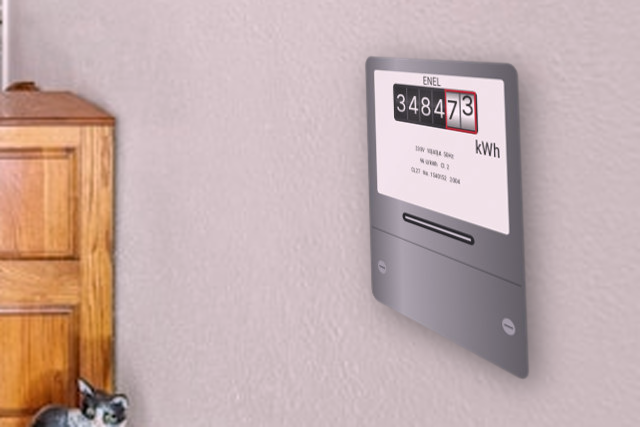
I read 3484.73 (kWh)
